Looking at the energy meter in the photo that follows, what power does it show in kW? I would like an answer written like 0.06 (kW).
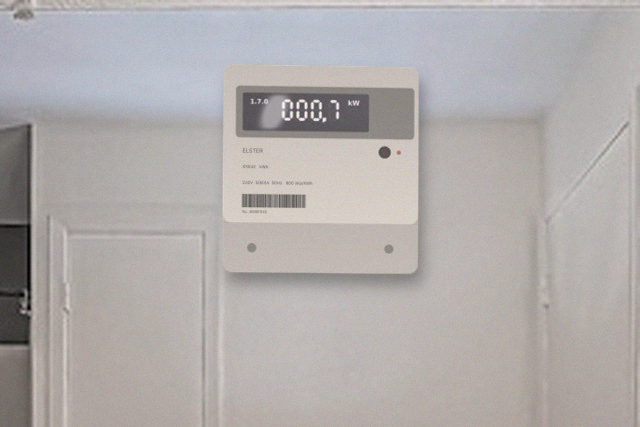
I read 0.7 (kW)
